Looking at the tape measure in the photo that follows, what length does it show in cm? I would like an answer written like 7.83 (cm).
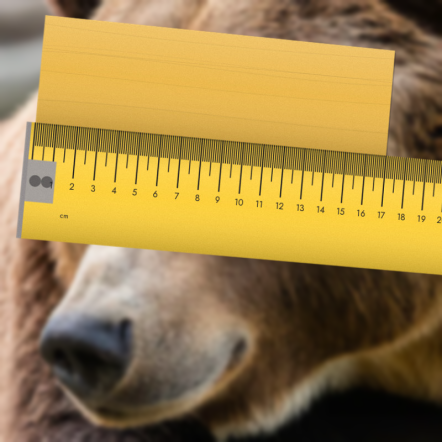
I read 17 (cm)
